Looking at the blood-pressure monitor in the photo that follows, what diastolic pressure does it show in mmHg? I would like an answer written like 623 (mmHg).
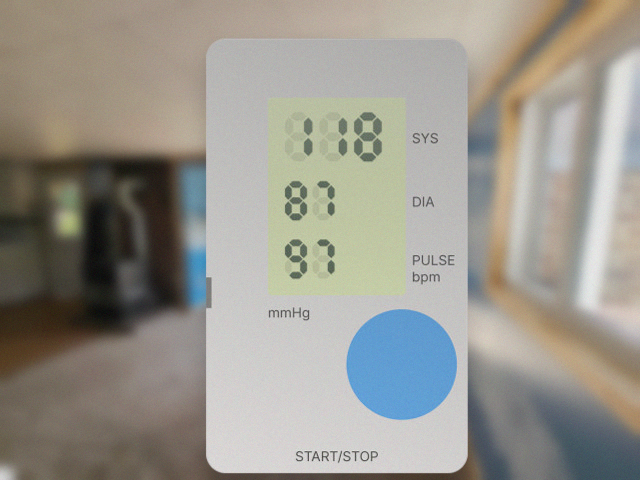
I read 87 (mmHg)
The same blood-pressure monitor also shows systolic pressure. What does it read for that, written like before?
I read 118 (mmHg)
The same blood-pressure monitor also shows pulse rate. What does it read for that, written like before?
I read 97 (bpm)
